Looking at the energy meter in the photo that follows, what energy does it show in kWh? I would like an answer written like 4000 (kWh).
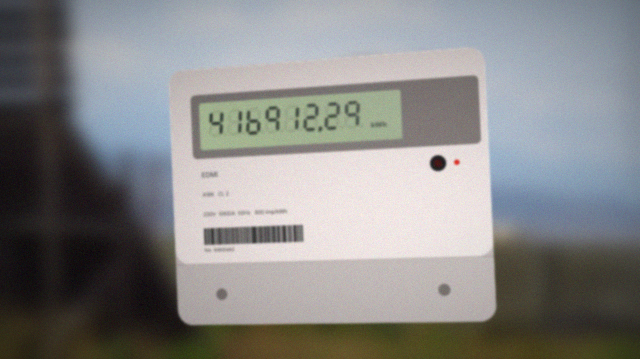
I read 416912.29 (kWh)
